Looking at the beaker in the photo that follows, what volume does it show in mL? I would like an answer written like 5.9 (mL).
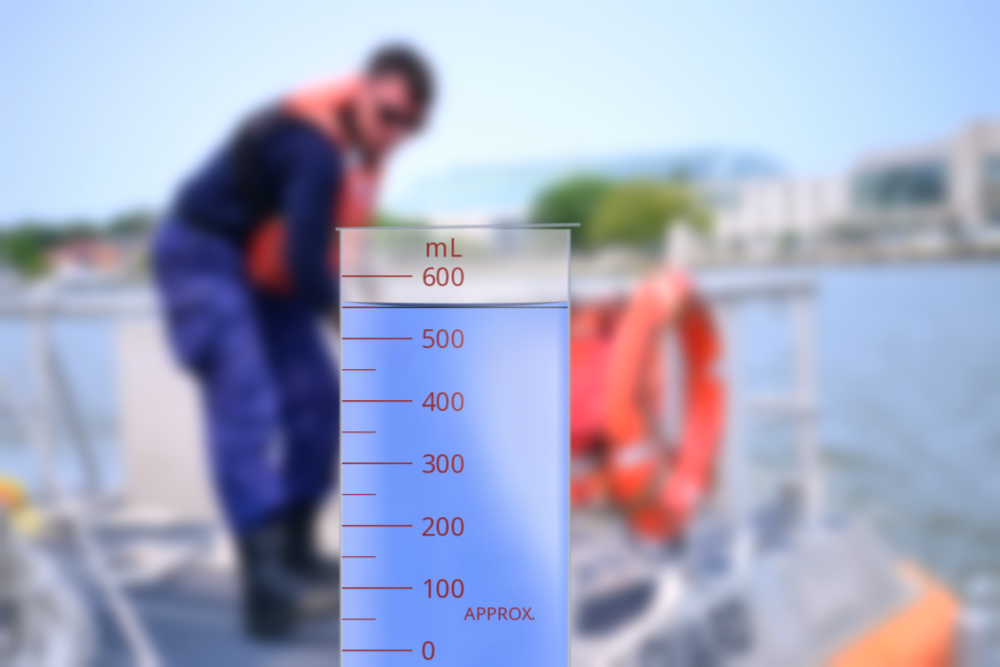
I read 550 (mL)
